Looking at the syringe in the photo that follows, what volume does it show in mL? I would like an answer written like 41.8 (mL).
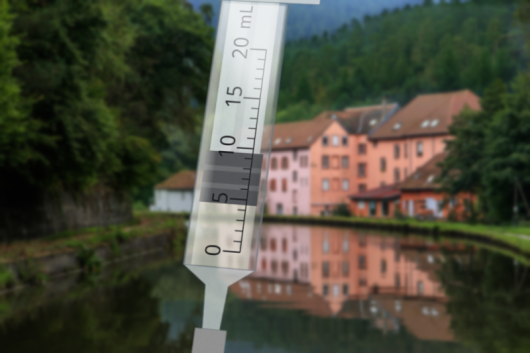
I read 4.5 (mL)
